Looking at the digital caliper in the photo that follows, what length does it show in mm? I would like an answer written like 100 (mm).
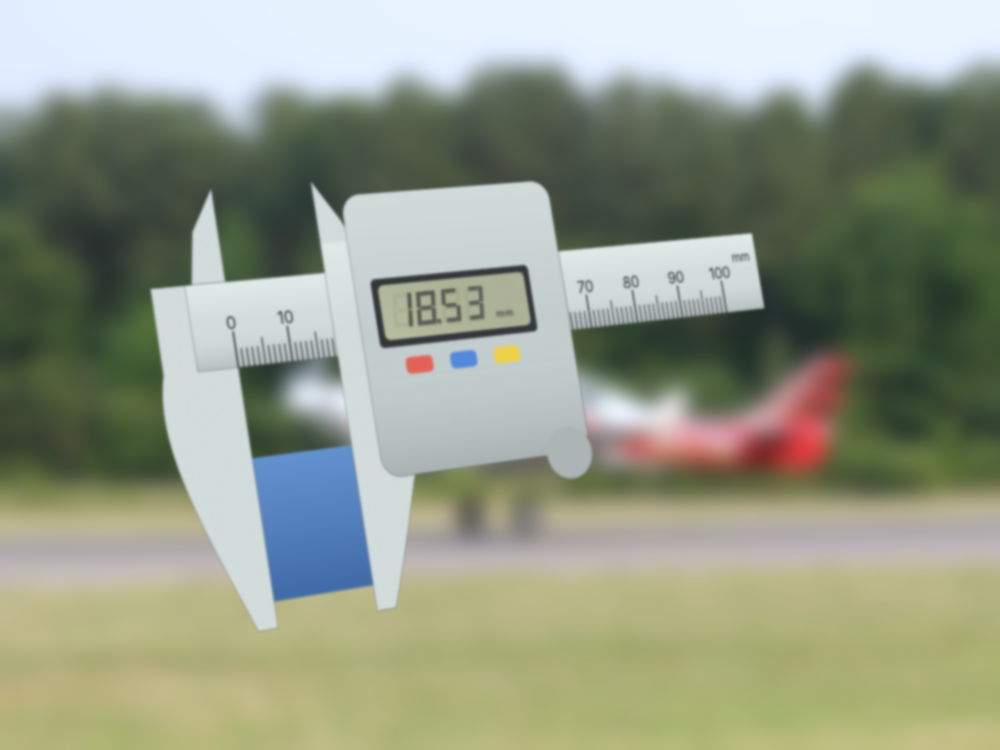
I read 18.53 (mm)
